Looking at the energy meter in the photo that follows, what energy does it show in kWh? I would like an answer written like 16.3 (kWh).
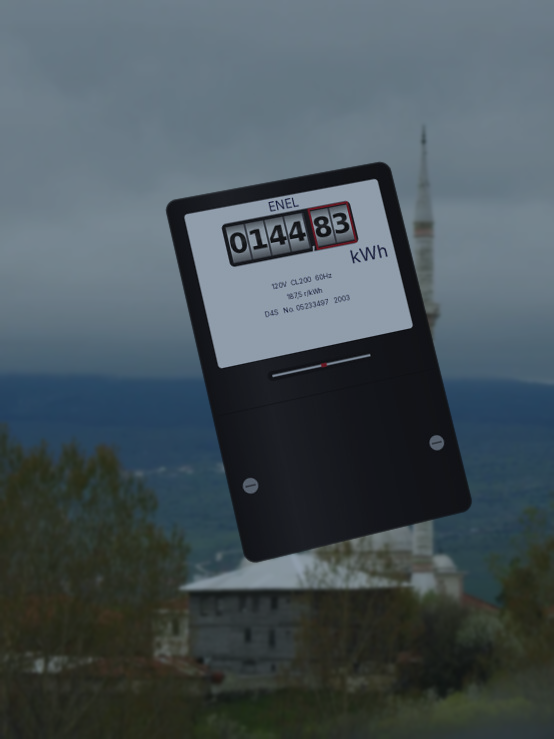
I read 144.83 (kWh)
